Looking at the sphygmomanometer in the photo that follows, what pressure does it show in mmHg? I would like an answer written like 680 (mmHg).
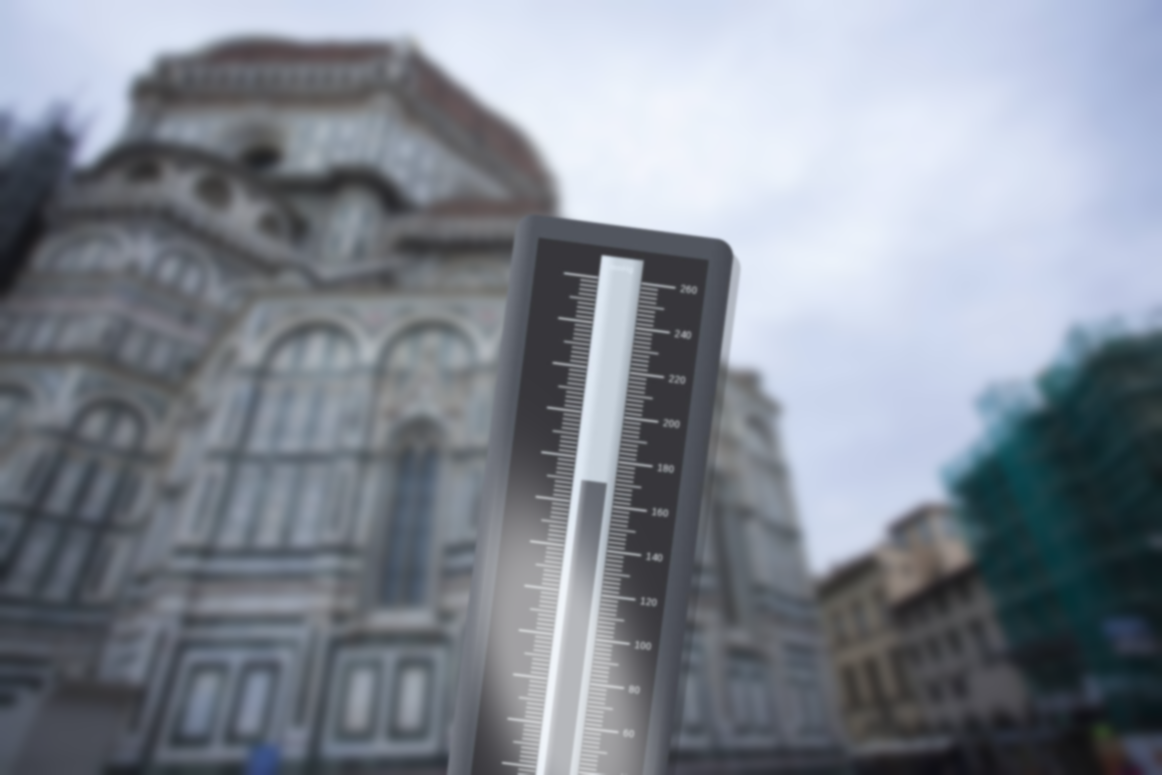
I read 170 (mmHg)
